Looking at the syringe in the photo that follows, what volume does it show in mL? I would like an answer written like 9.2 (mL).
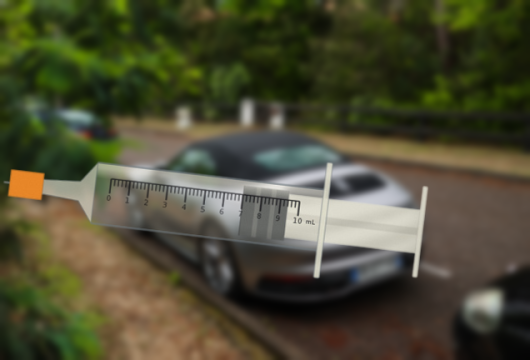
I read 7 (mL)
